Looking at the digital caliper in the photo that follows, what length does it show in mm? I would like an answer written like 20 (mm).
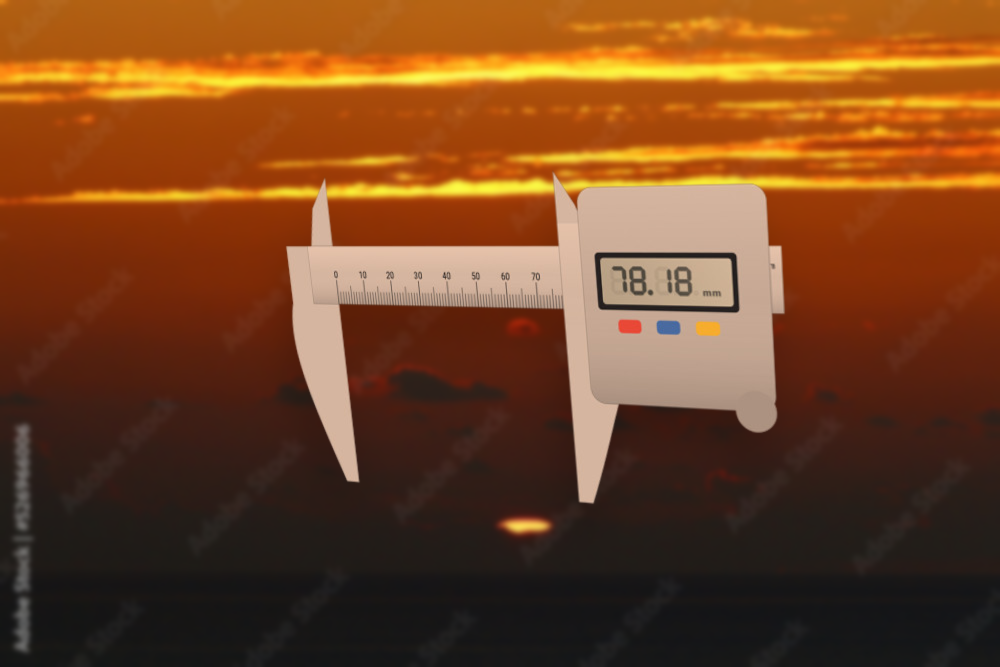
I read 78.18 (mm)
